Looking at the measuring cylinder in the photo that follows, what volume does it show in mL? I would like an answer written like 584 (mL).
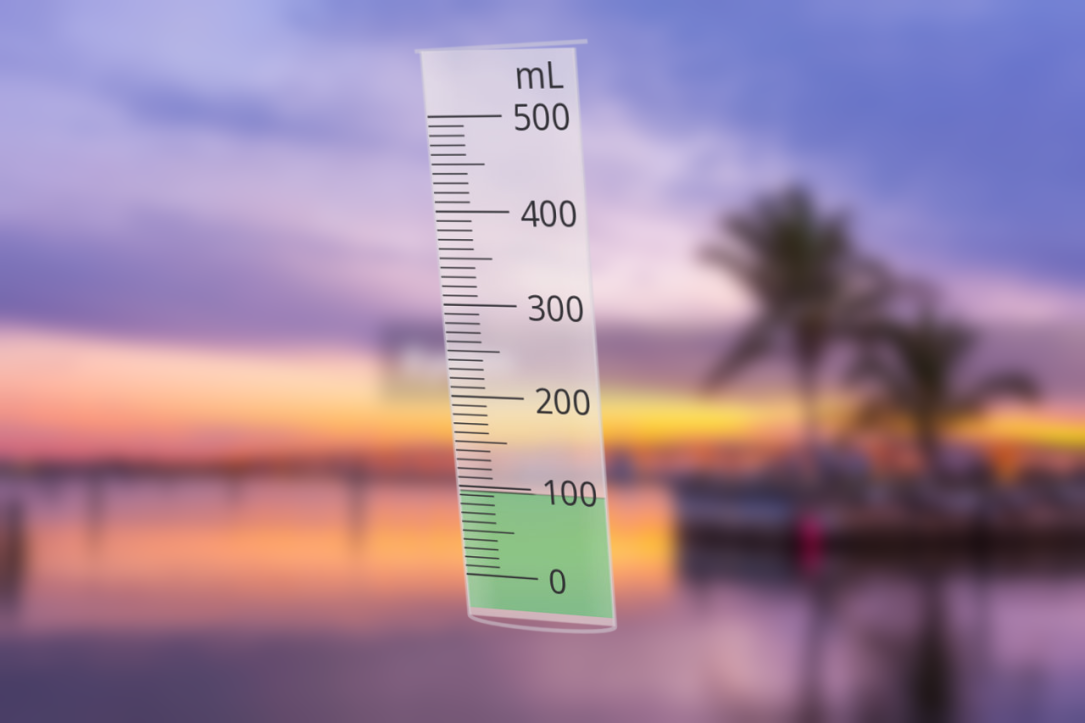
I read 95 (mL)
